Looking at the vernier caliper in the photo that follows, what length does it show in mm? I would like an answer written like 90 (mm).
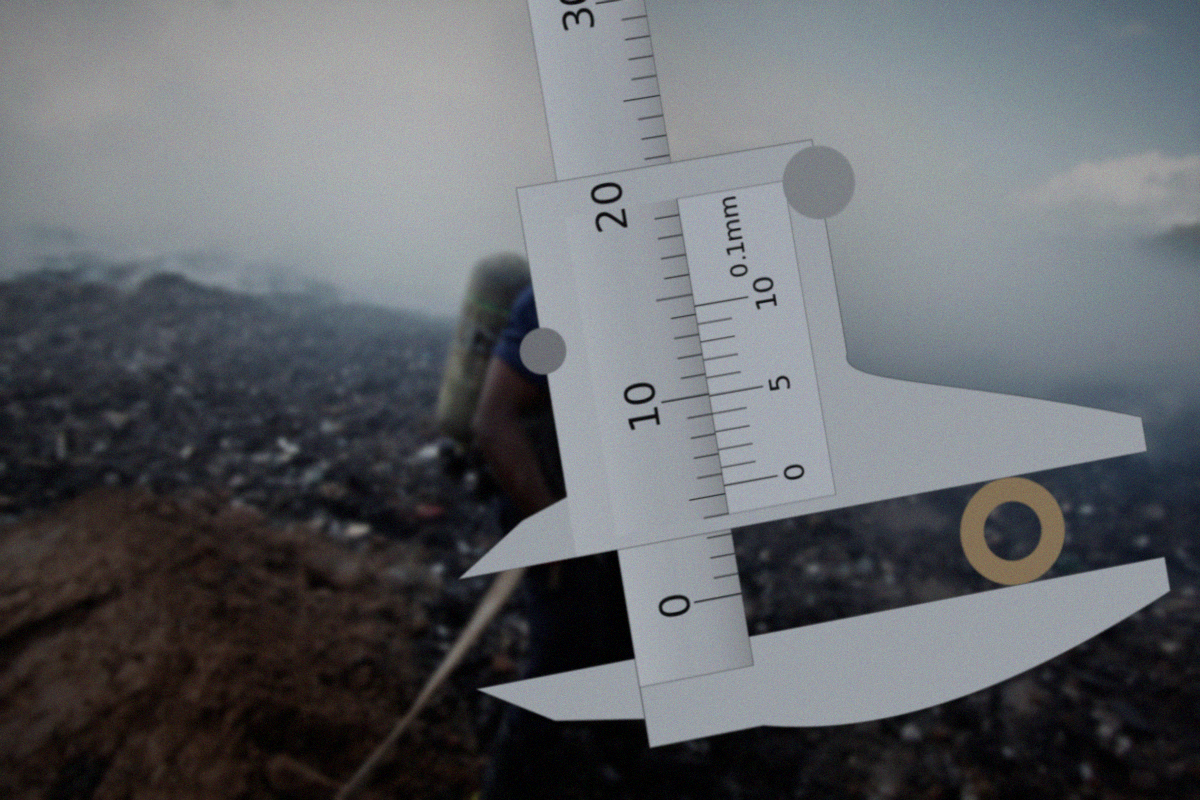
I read 5.4 (mm)
